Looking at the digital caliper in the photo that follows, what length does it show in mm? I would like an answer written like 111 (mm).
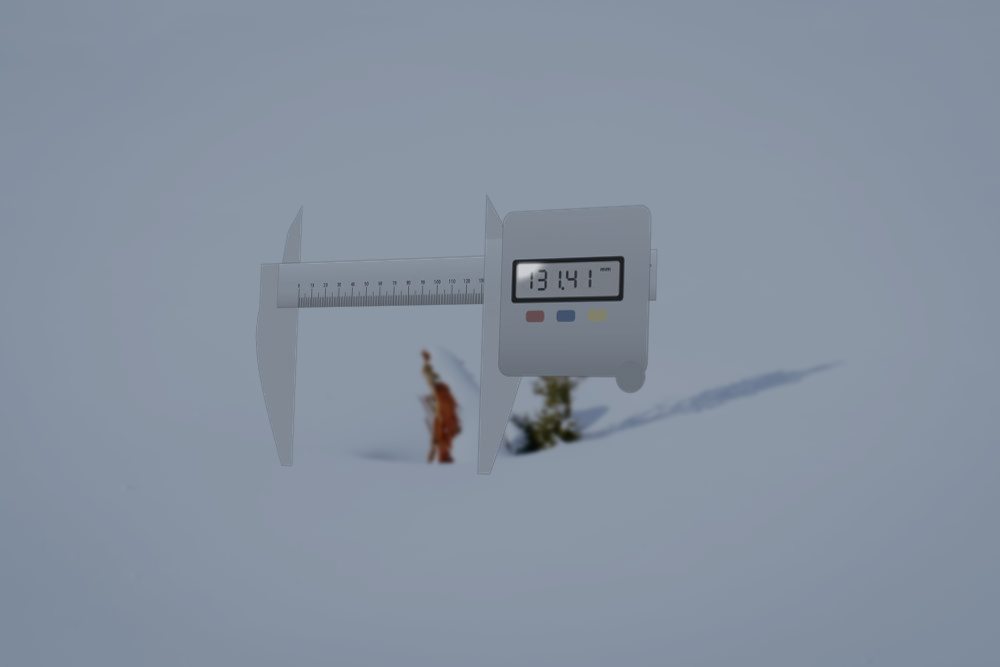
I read 131.41 (mm)
